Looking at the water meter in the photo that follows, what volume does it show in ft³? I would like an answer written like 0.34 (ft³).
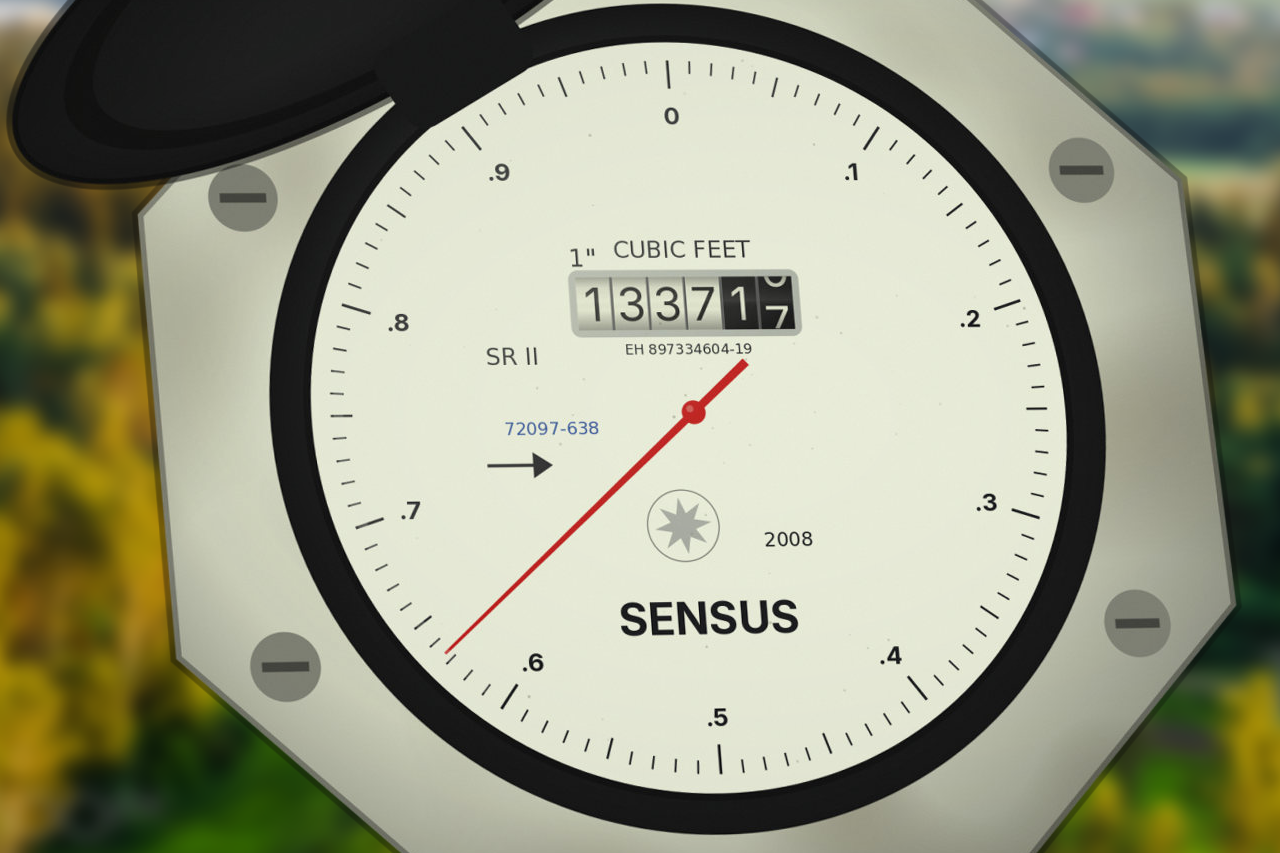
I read 133716.63 (ft³)
